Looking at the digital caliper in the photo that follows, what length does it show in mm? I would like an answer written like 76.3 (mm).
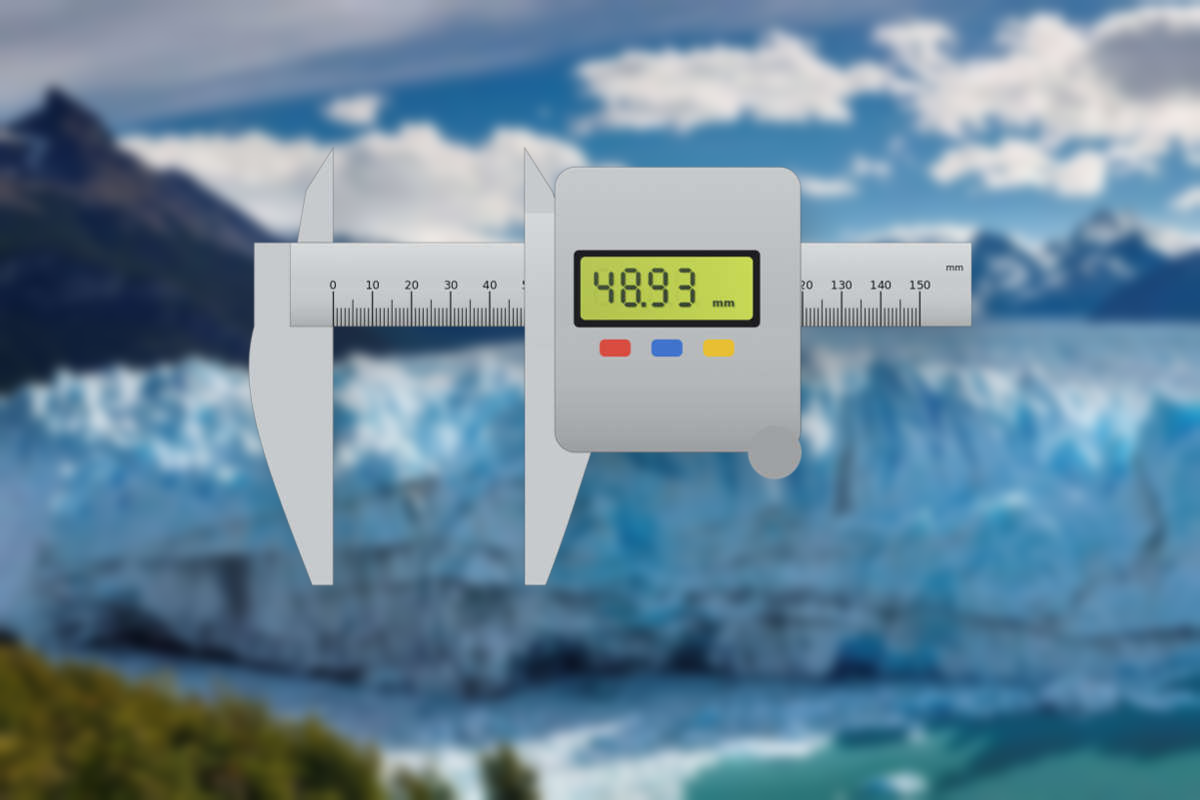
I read 48.93 (mm)
